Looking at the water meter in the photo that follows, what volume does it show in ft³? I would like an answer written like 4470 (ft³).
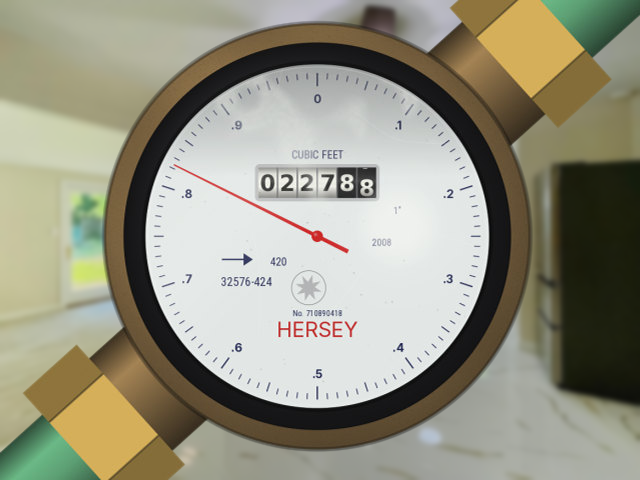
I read 22787.82 (ft³)
